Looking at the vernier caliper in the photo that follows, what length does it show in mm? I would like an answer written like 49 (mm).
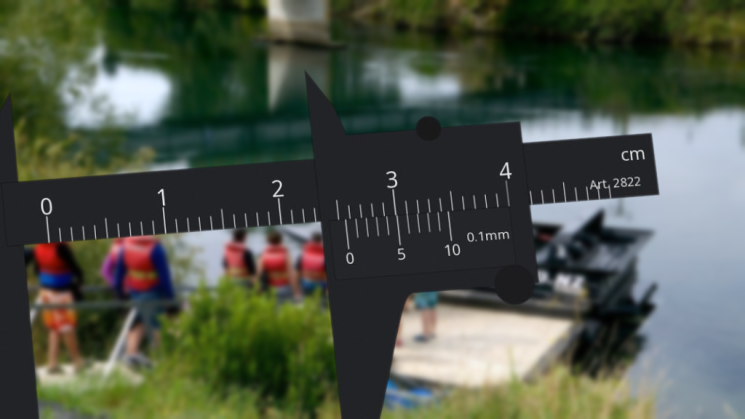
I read 25.6 (mm)
